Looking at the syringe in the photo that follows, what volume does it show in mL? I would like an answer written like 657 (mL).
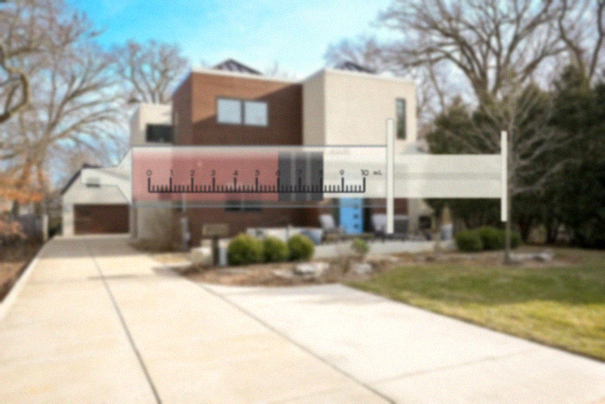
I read 6 (mL)
